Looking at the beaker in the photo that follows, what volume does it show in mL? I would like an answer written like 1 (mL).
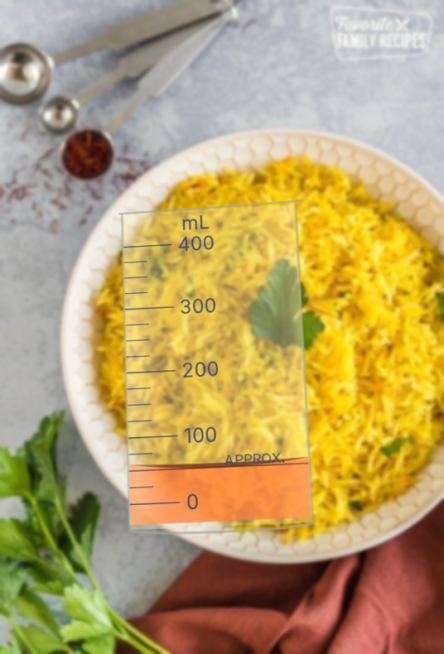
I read 50 (mL)
